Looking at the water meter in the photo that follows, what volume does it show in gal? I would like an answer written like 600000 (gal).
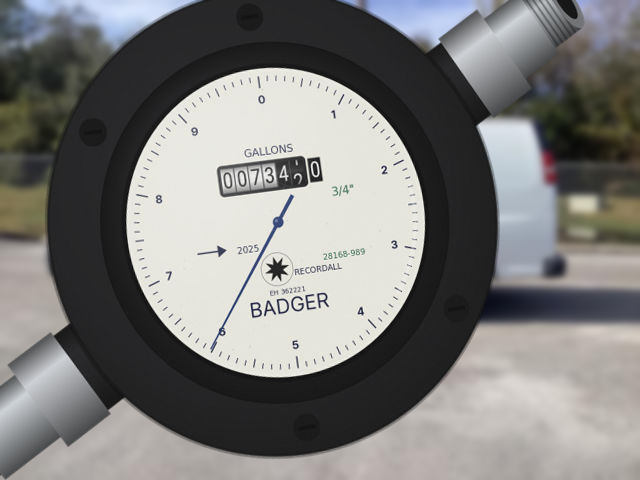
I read 73416.0 (gal)
